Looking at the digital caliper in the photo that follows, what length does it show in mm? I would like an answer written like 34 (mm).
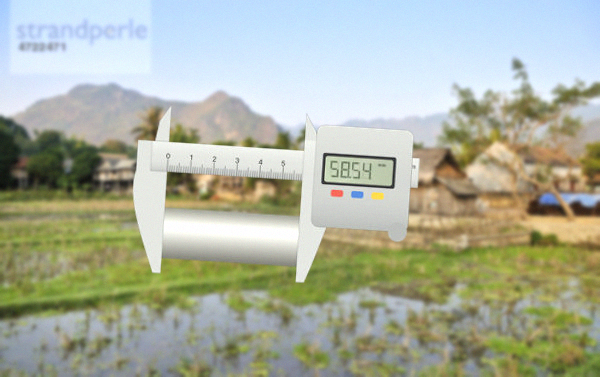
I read 58.54 (mm)
